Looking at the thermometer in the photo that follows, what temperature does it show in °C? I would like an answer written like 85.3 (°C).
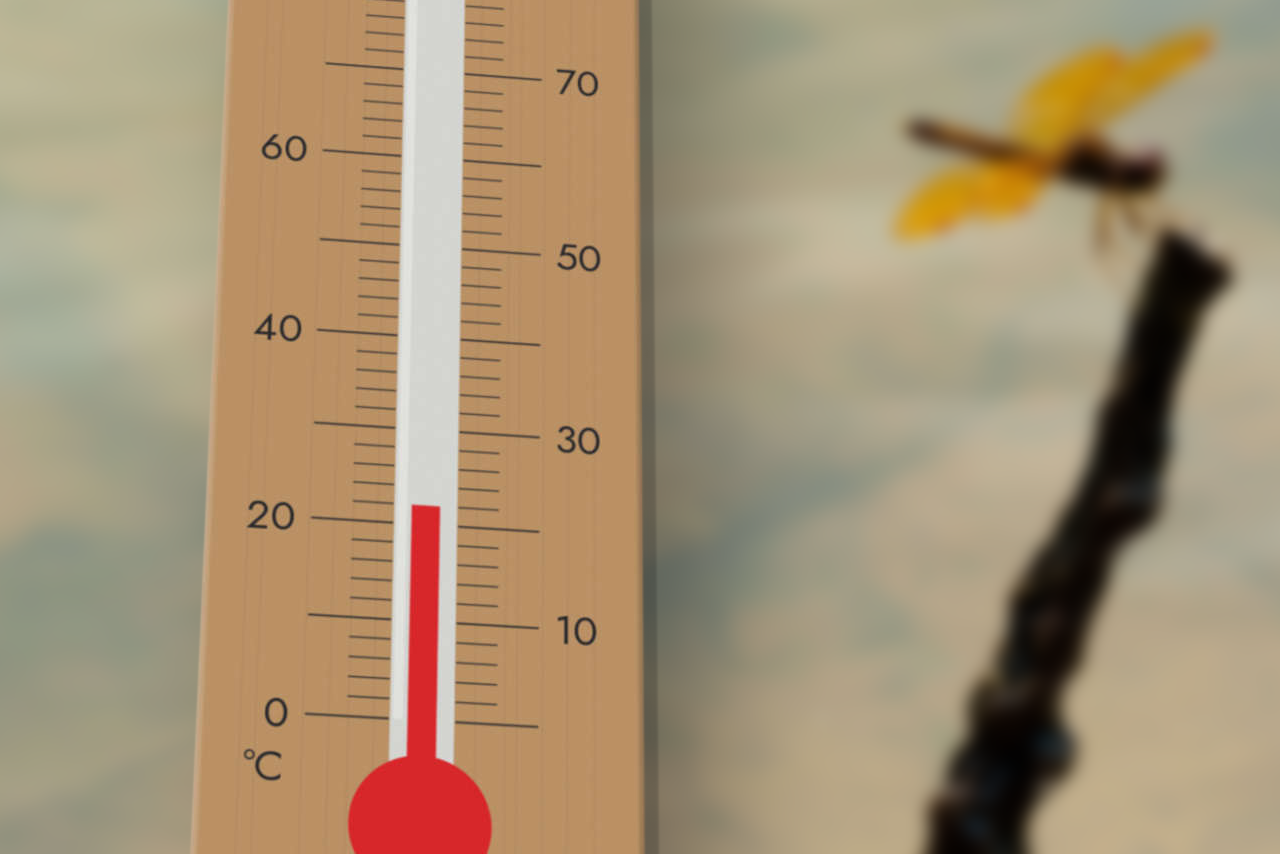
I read 22 (°C)
